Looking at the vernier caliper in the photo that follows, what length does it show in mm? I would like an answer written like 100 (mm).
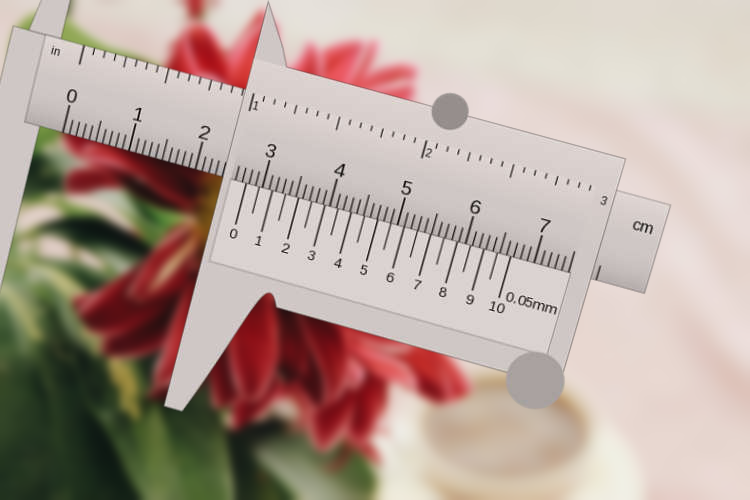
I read 27.6 (mm)
